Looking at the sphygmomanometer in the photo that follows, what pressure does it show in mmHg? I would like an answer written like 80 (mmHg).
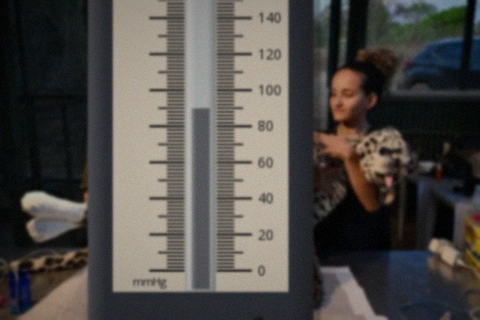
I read 90 (mmHg)
